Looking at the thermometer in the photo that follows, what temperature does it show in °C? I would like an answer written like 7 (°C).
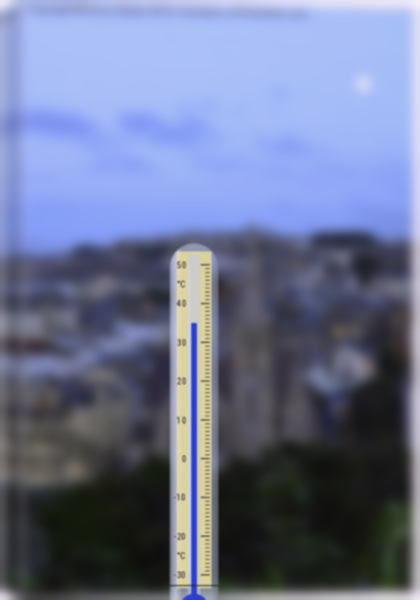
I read 35 (°C)
